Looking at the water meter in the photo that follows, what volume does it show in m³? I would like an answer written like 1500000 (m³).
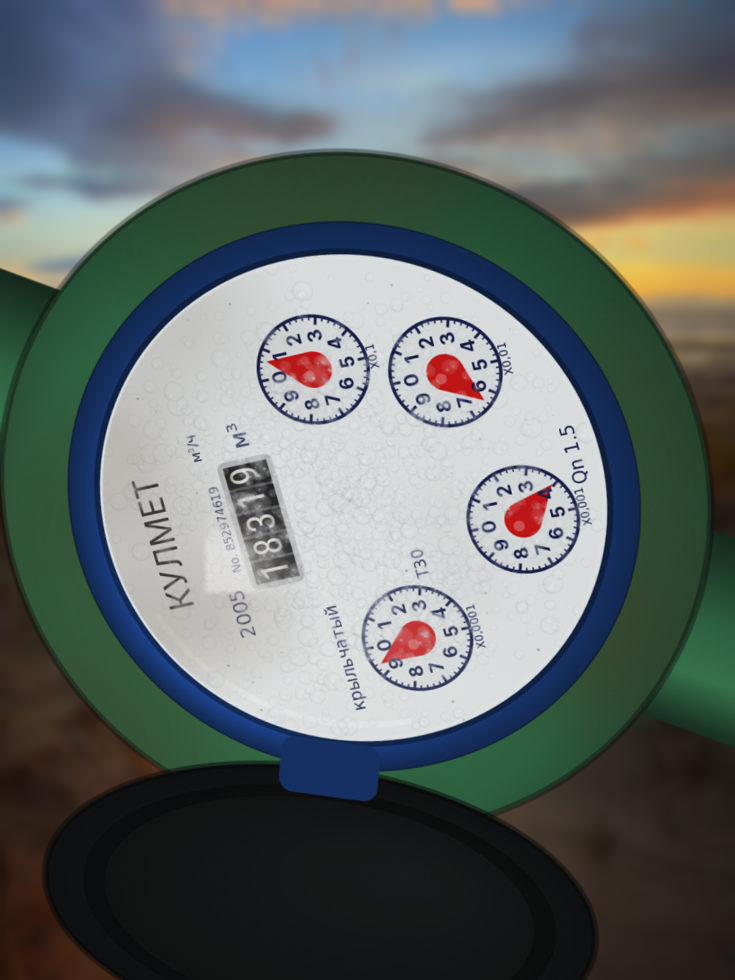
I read 18319.0639 (m³)
